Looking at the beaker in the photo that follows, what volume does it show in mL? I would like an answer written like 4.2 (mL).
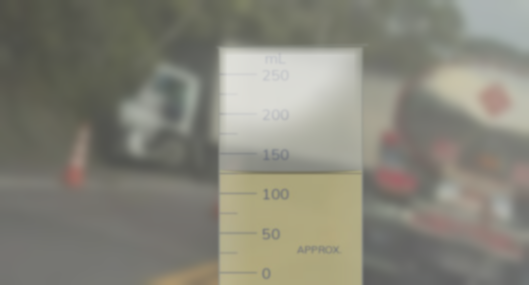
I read 125 (mL)
